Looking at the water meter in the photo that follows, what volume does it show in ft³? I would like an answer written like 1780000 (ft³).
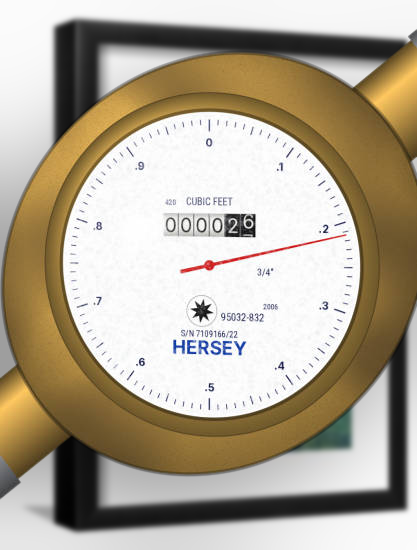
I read 26.21 (ft³)
